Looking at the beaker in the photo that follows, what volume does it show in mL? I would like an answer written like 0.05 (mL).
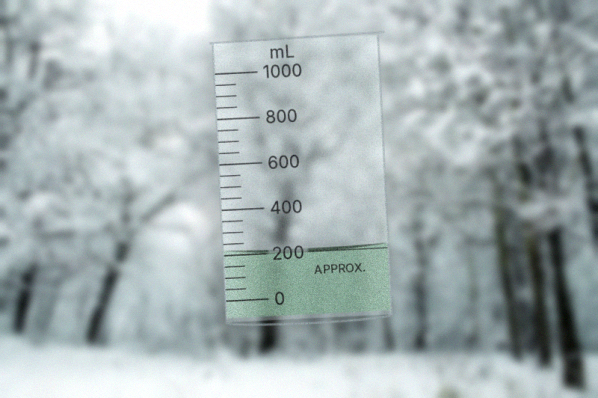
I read 200 (mL)
